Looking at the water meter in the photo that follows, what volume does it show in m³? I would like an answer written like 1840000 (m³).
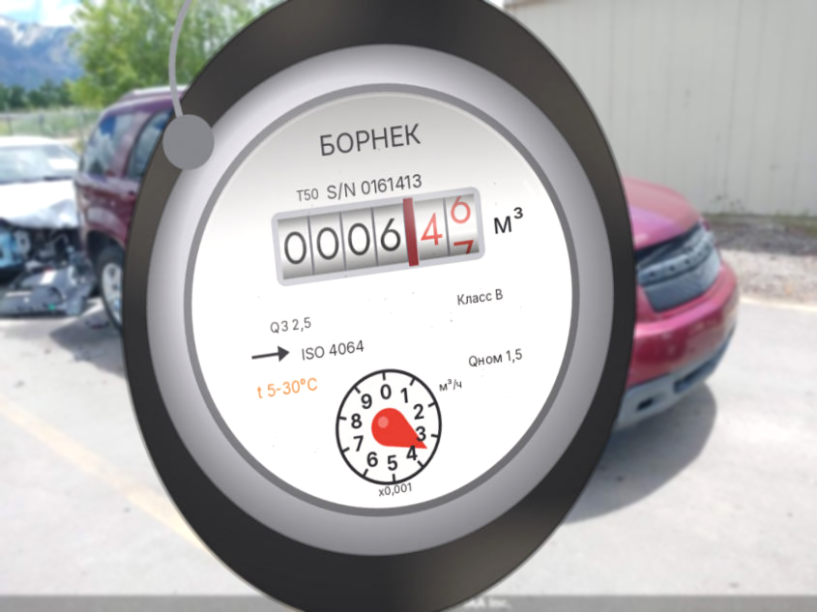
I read 6.463 (m³)
